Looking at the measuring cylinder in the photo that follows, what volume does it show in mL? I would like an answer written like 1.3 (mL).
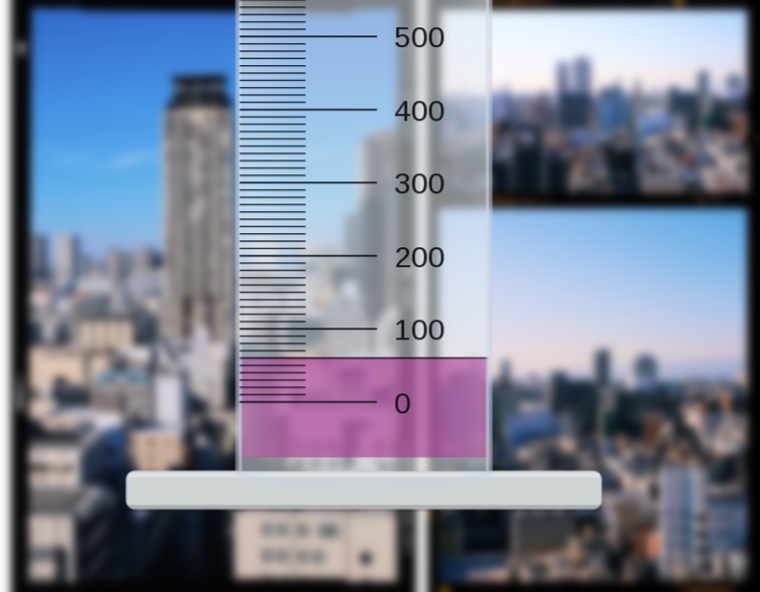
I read 60 (mL)
